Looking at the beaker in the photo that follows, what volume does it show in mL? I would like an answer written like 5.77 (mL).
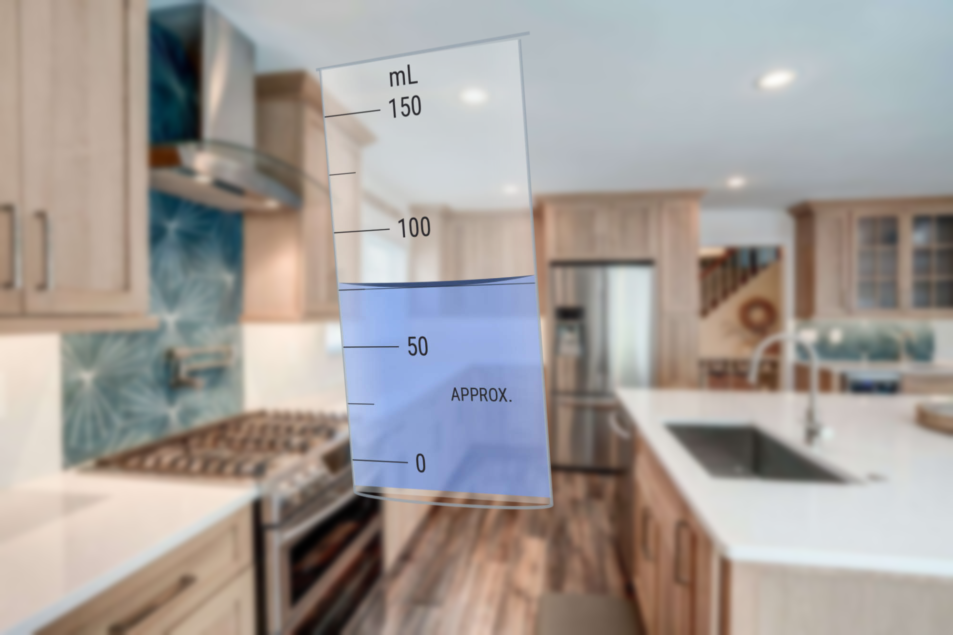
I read 75 (mL)
